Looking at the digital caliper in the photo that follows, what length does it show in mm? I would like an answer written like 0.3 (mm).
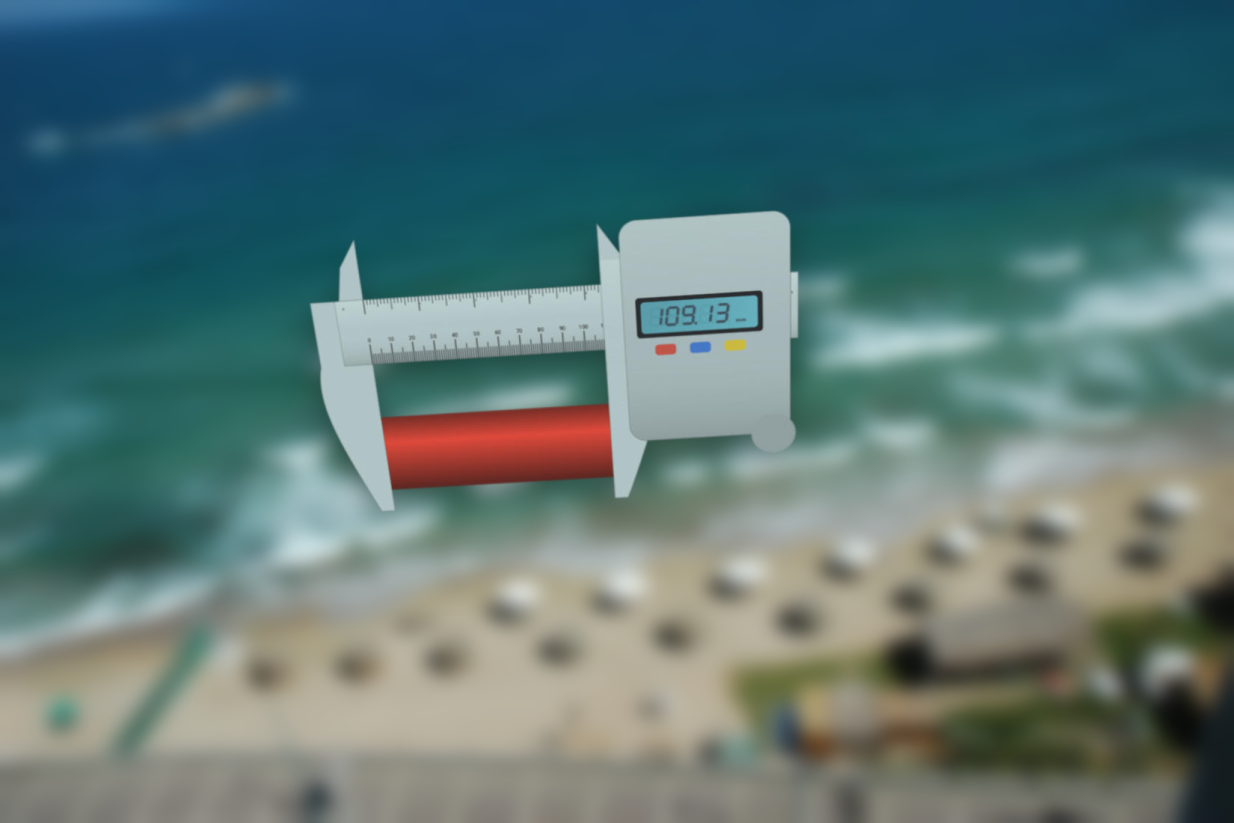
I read 109.13 (mm)
